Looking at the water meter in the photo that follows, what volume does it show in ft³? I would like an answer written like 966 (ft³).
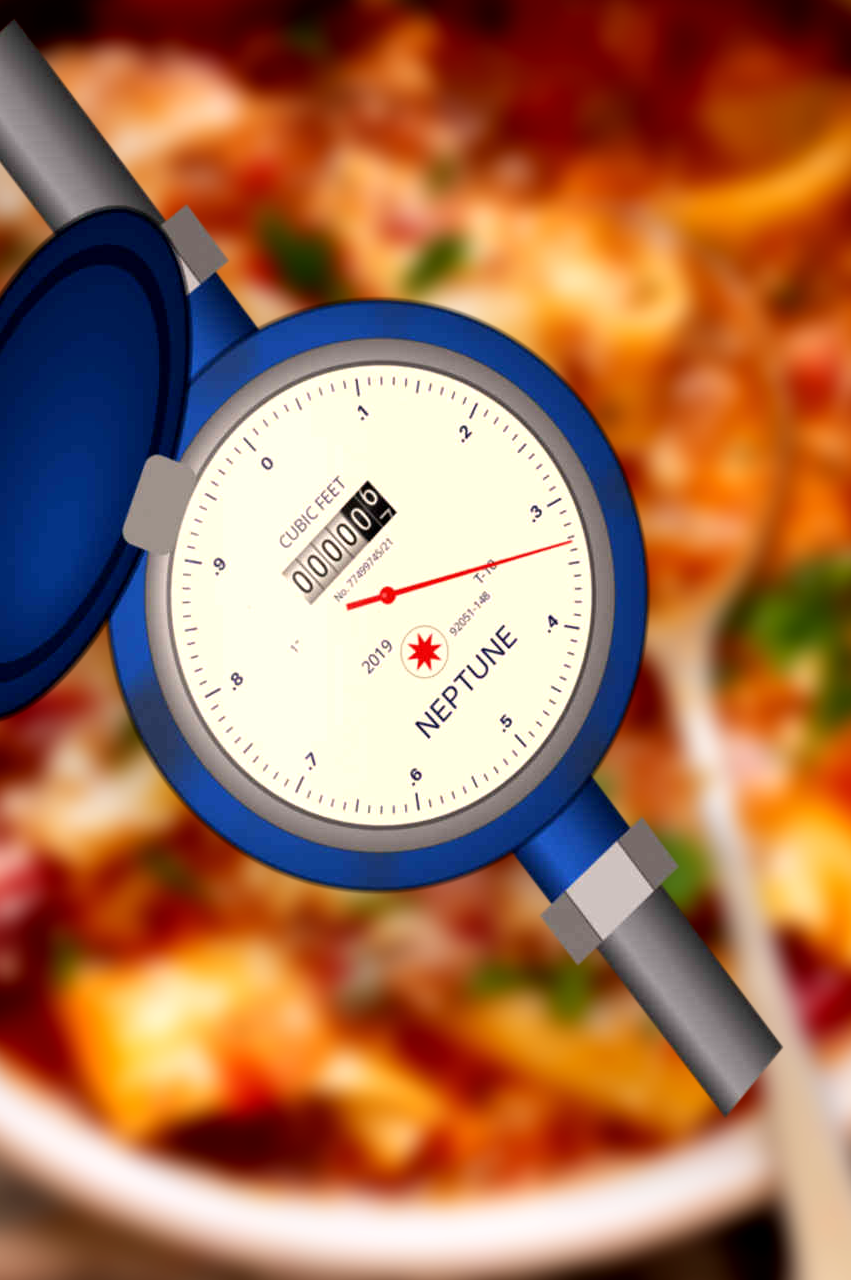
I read 6.33 (ft³)
